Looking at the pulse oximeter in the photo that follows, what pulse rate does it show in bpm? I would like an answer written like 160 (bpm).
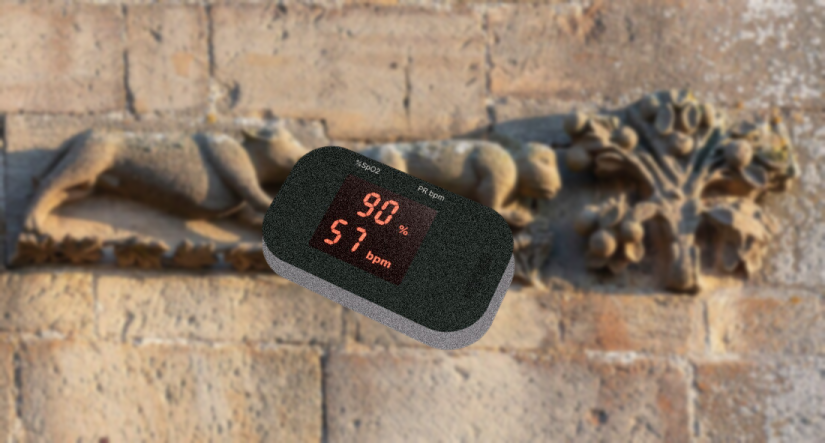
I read 57 (bpm)
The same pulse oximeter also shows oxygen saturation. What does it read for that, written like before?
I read 90 (%)
